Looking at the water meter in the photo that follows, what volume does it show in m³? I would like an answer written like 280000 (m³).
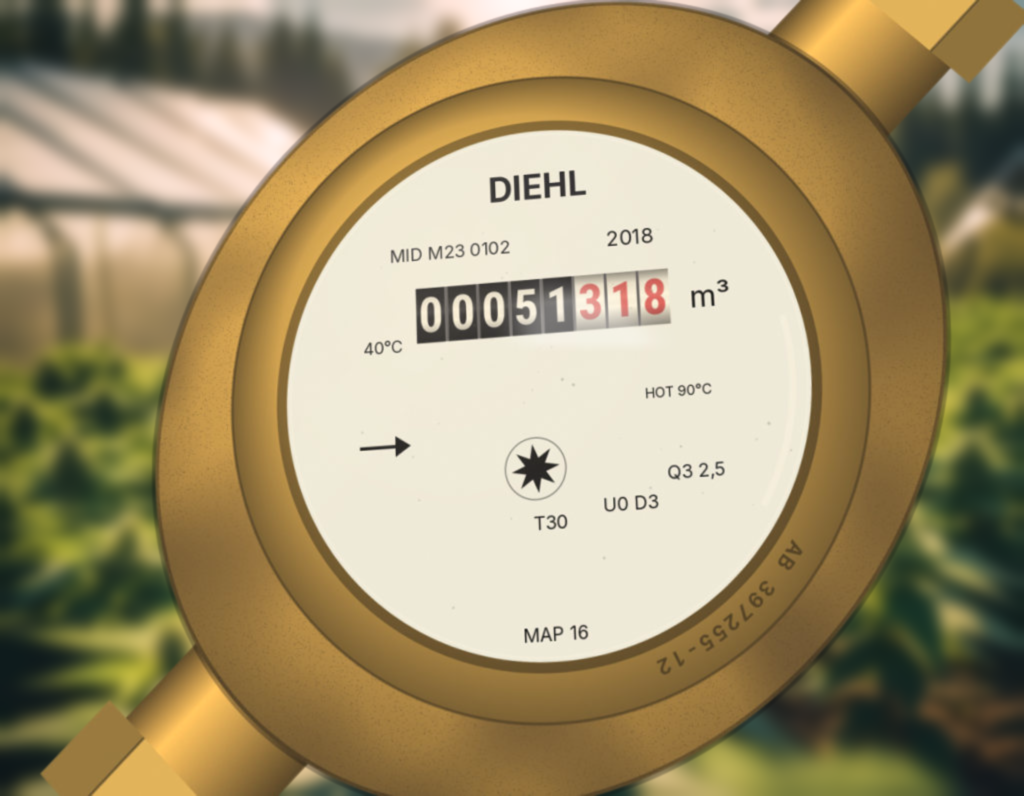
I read 51.318 (m³)
